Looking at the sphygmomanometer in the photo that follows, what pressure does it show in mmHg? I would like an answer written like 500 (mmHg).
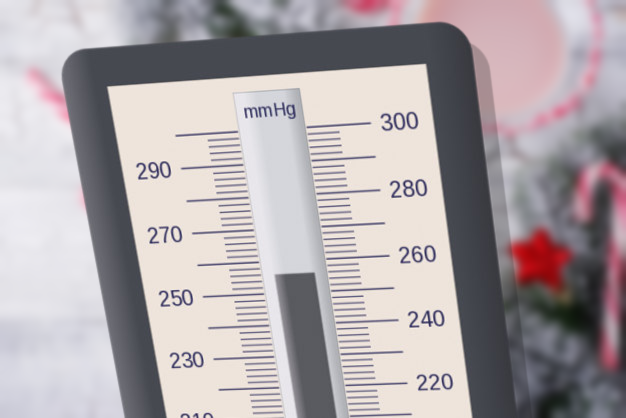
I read 256 (mmHg)
